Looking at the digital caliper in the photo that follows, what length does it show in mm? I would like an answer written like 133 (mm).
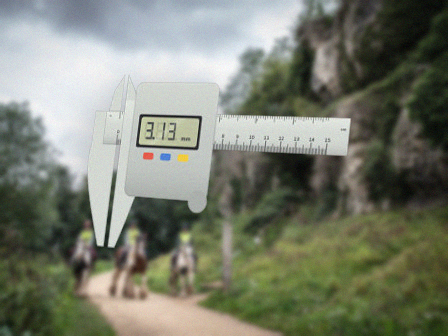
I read 3.13 (mm)
